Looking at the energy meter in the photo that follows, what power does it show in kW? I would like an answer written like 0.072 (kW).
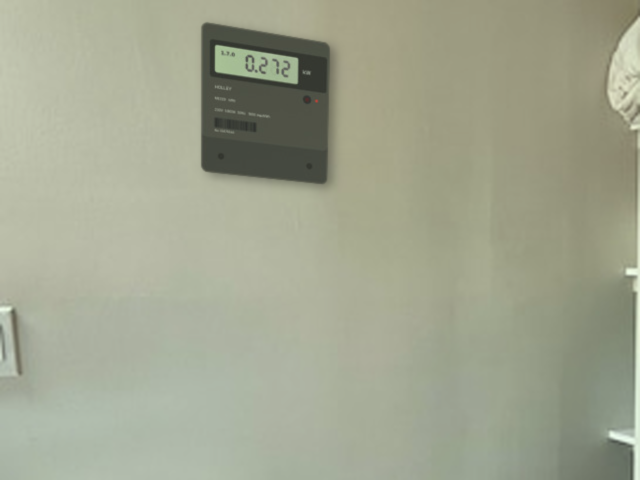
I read 0.272 (kW)
